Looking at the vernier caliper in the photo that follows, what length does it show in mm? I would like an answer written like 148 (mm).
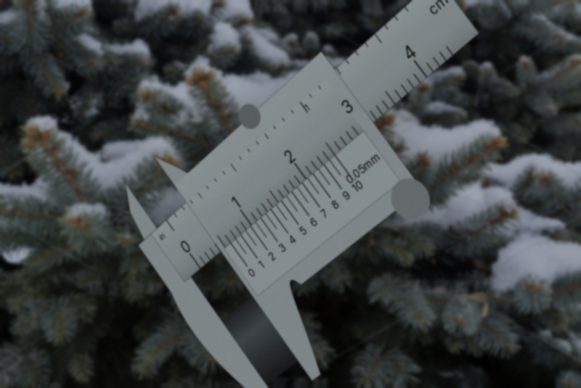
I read 6.0 (mm)
